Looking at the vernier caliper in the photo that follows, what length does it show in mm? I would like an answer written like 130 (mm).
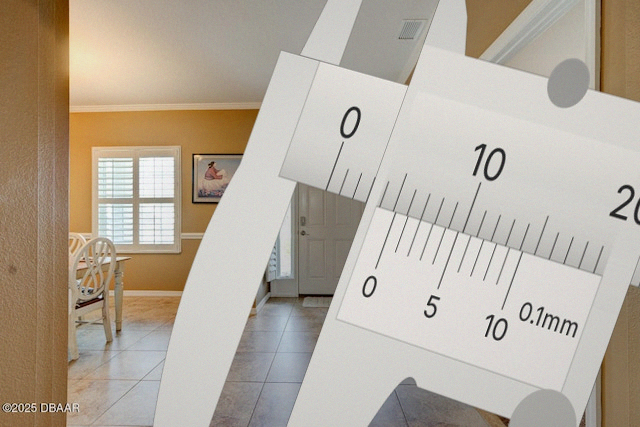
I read 5.2 (mm)
